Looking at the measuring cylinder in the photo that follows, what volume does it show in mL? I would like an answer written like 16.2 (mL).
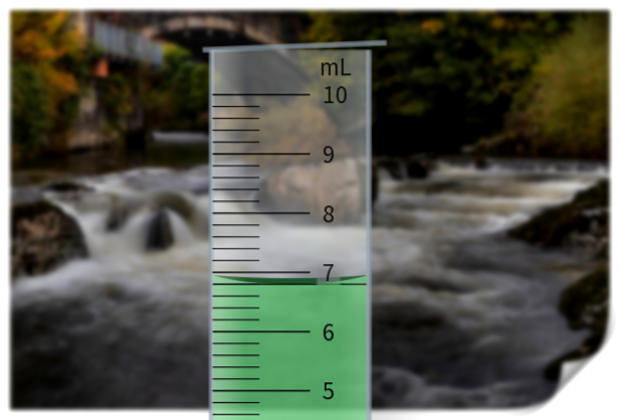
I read 6.8 (mL)
